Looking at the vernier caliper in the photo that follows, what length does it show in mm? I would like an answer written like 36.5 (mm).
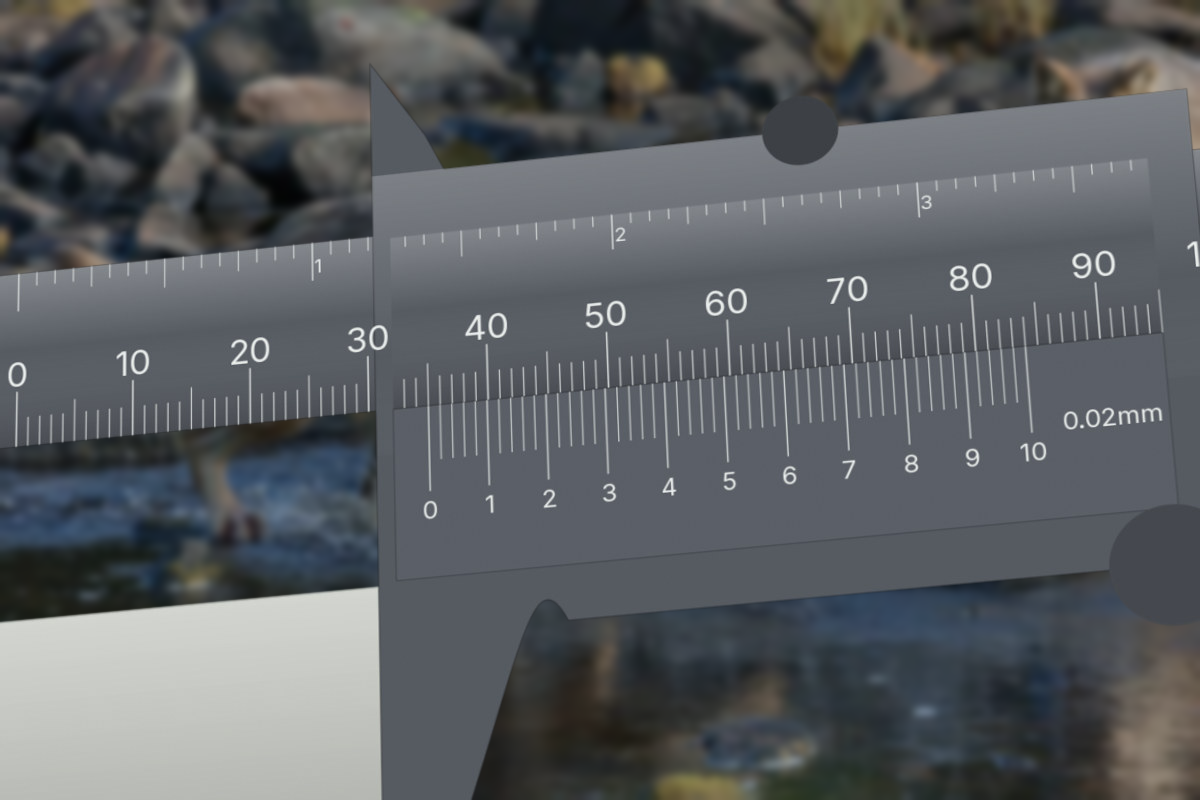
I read 35.0 (mm)
